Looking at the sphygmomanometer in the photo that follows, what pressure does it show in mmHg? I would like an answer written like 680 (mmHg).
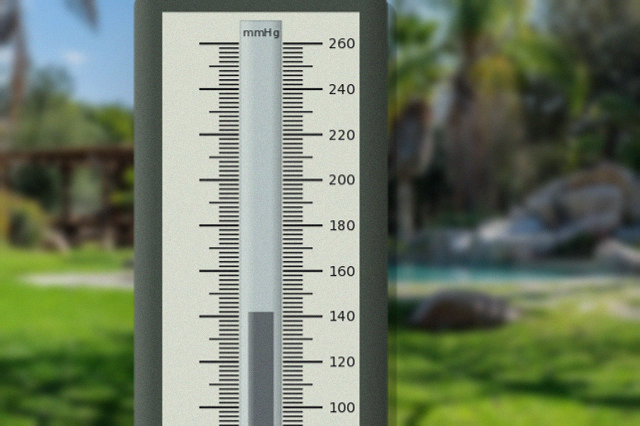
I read 142 (mmHg)
